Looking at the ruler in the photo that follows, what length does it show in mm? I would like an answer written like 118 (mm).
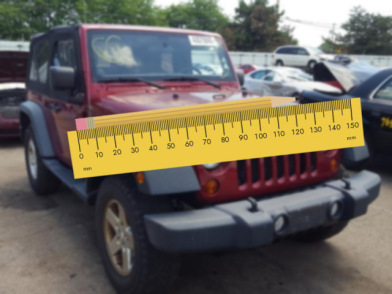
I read 125 (mm)
